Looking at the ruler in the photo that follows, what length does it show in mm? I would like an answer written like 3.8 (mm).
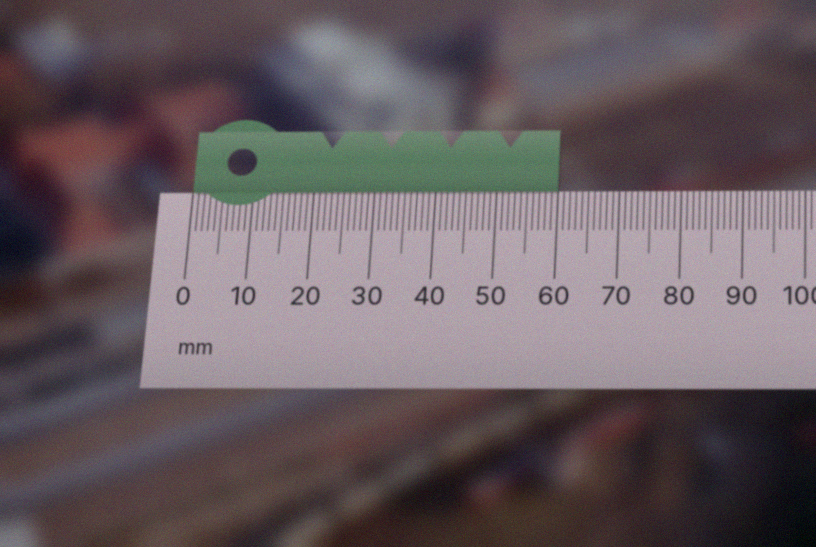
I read 60 (mm)
